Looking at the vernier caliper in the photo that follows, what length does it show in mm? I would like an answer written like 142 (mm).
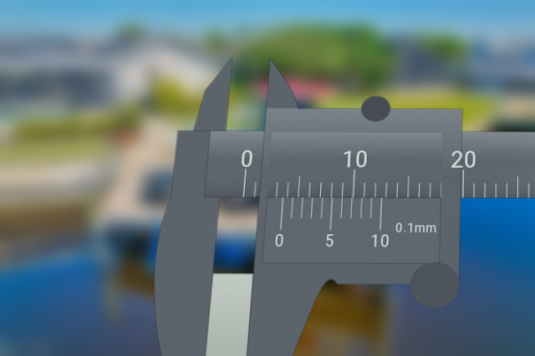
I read 3.6 (mm)
